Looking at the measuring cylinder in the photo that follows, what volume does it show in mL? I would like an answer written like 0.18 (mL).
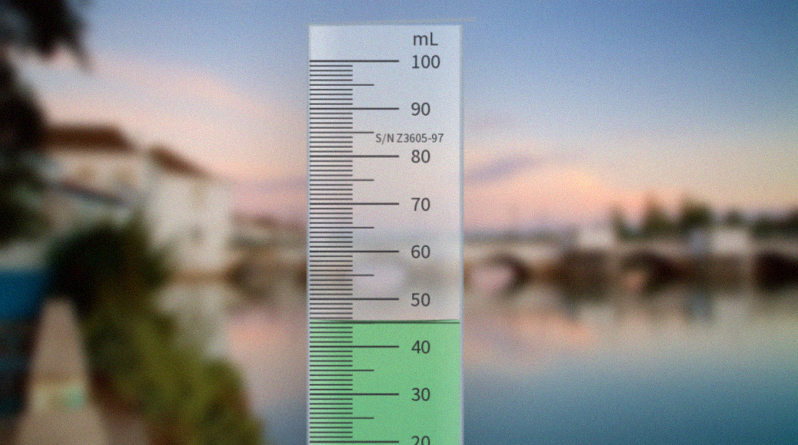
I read 45 (mL)
